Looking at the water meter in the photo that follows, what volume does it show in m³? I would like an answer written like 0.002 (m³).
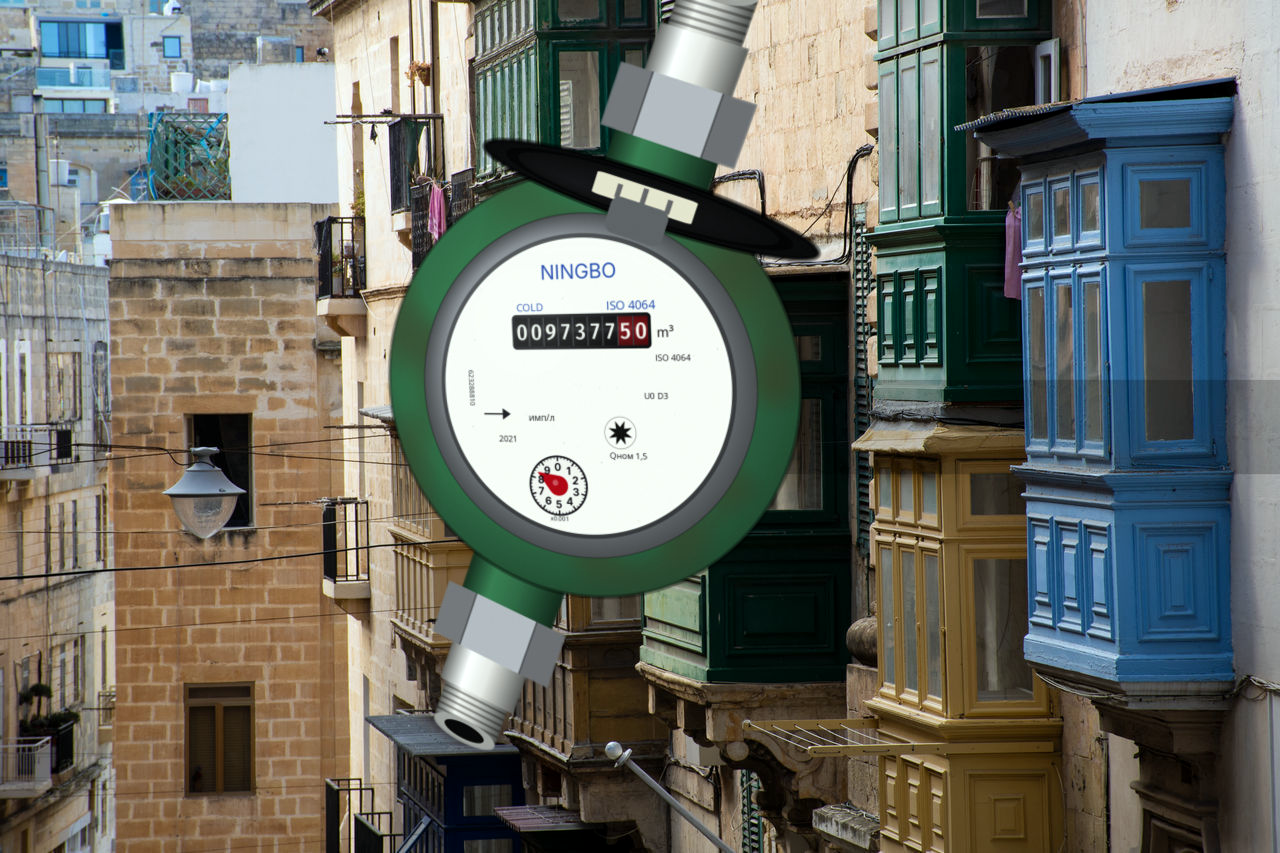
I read 97377.508 (m³)
